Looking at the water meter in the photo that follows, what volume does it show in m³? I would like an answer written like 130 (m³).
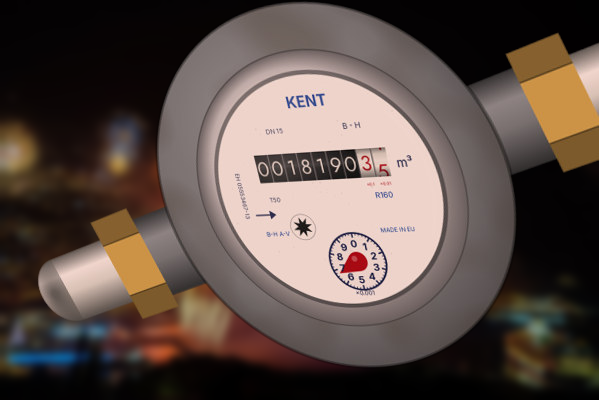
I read 18190.346 (m³)
